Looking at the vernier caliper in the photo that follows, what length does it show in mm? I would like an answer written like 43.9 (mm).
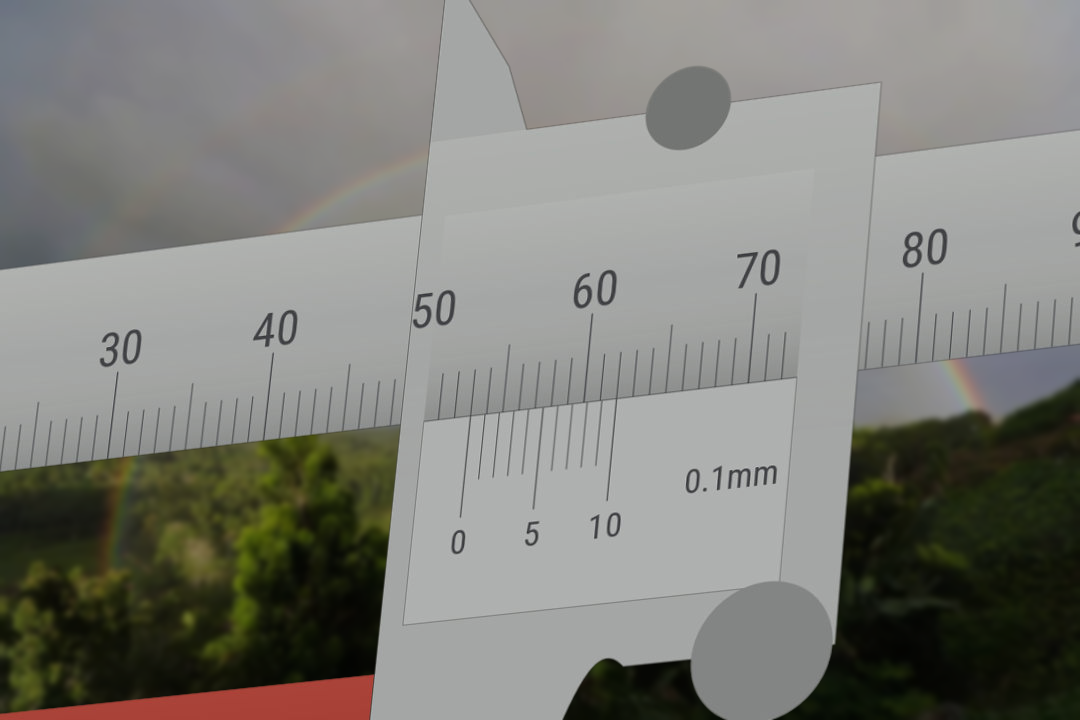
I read 53.0 (mm)
